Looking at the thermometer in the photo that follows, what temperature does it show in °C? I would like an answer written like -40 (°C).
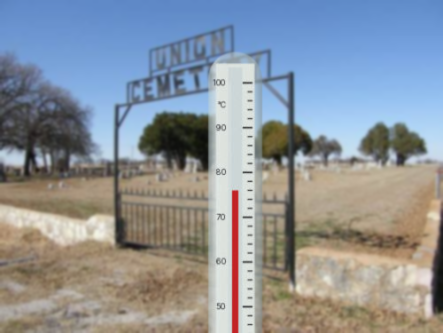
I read 76 (°C)
